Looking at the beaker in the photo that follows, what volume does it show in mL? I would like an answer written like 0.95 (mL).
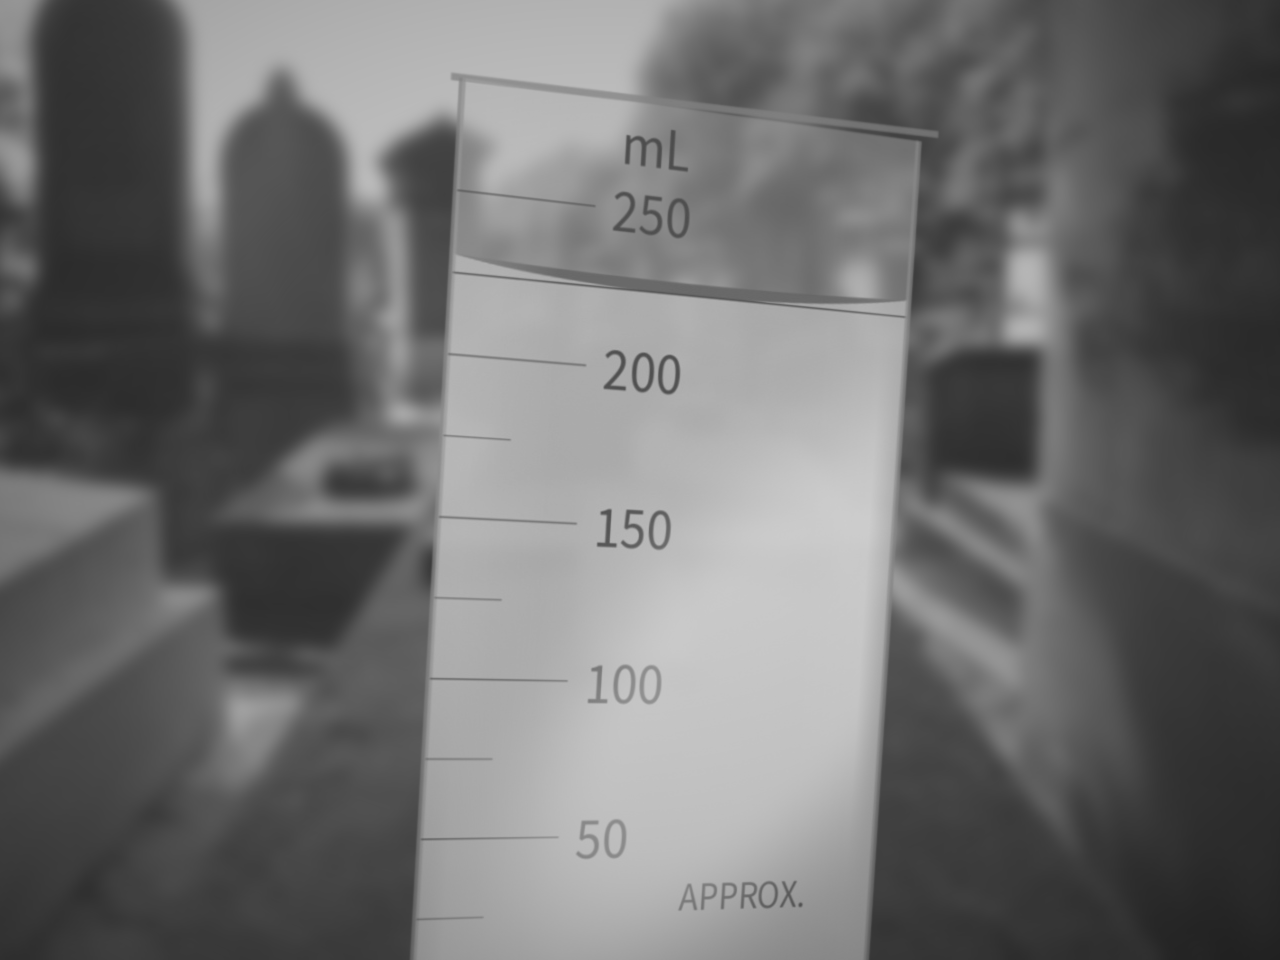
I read 225 (mL)
